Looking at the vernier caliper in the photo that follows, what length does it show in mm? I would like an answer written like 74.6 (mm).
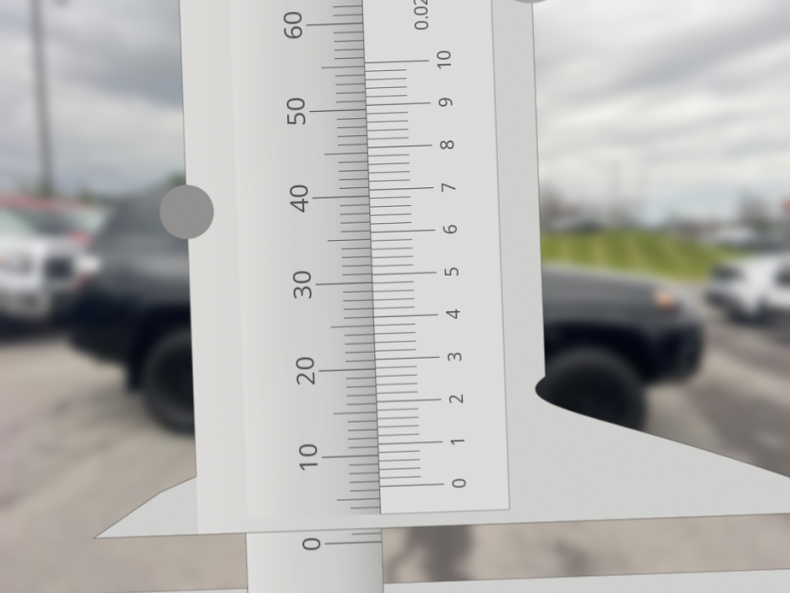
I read 6.4 (mm)
